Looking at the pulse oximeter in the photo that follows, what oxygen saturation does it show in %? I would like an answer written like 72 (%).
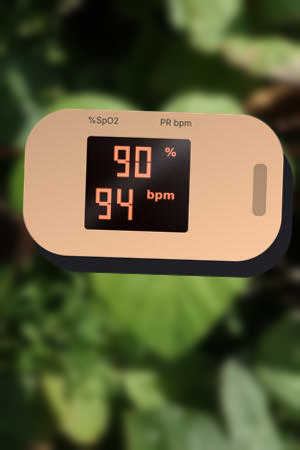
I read 90 (%)
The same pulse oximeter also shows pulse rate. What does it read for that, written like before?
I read 94 (bpm)
